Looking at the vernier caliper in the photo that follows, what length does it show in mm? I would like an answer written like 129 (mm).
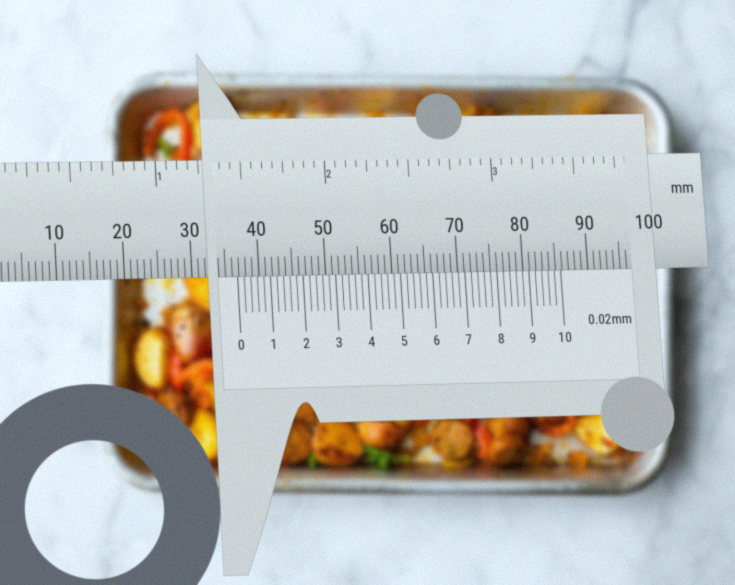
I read 36.8 (mm)
